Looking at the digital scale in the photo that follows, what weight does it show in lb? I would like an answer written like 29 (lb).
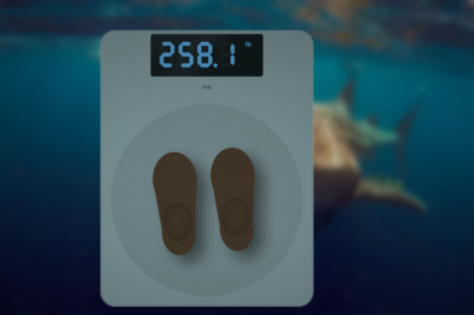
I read 258.1 (lb)
